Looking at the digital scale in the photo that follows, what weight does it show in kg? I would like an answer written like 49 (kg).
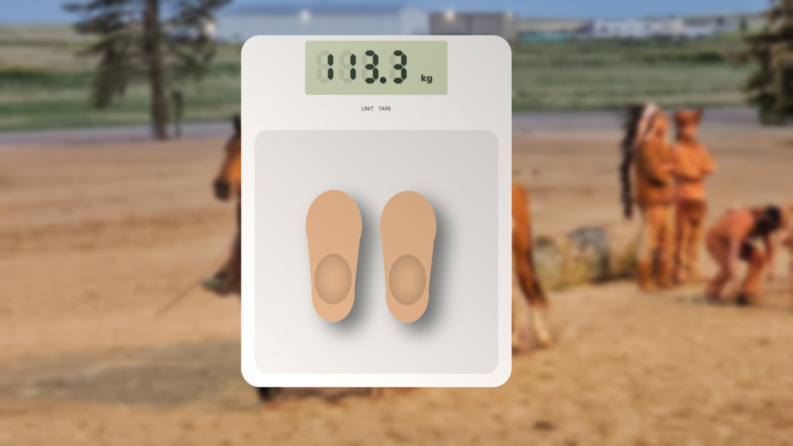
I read 113.3 (kg)
